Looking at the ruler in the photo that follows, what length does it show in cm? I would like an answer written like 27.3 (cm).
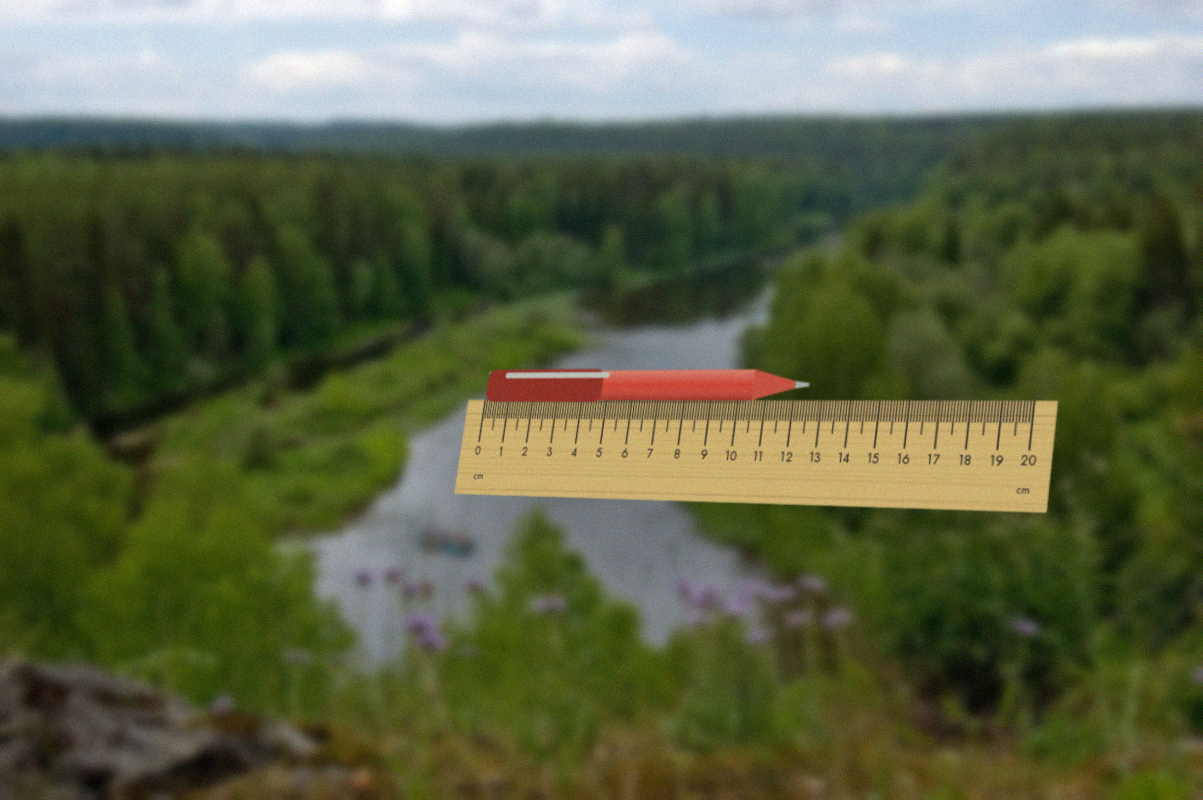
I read 12.5 (cm)
